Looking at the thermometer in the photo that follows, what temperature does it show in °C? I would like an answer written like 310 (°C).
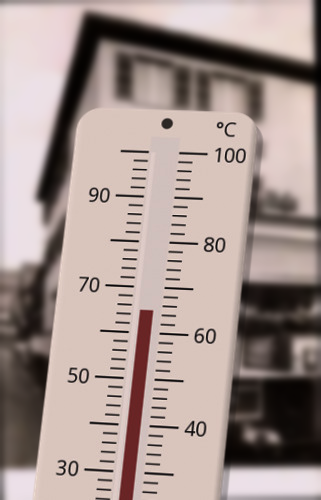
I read 65 (°C)
